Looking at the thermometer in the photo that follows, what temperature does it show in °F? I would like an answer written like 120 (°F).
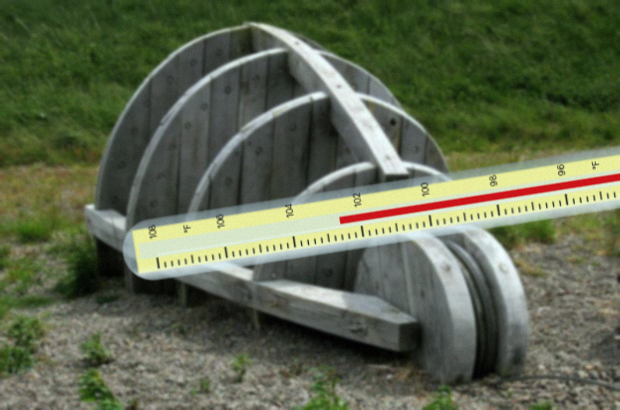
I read 102.6 (°F)
